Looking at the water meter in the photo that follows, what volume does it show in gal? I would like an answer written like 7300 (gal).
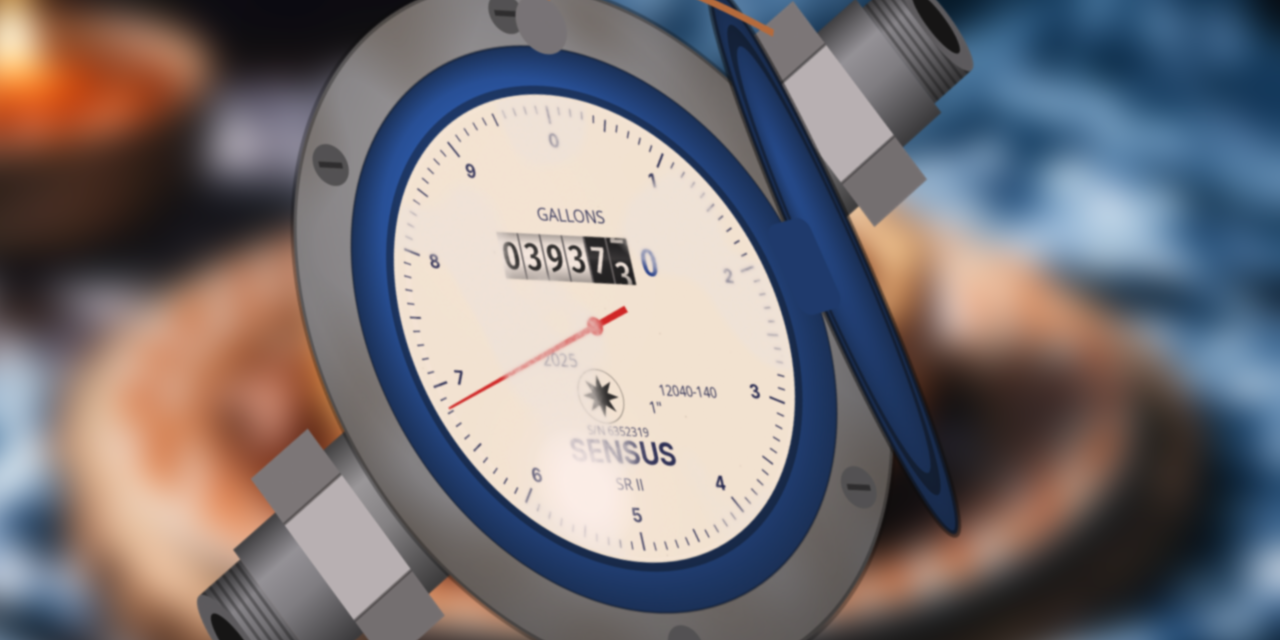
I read 393726.8 (gal)
